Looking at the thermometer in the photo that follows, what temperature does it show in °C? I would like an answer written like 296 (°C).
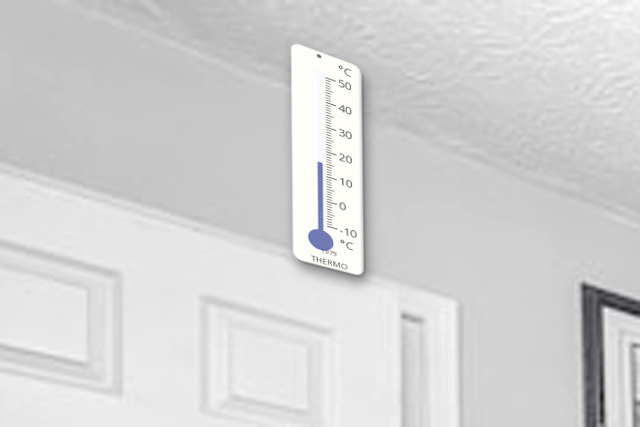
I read 15 (°C)
